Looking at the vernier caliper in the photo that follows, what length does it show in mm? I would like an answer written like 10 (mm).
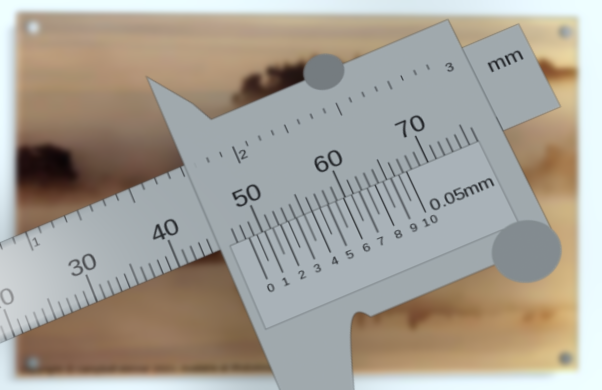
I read 48.4 (mm)
